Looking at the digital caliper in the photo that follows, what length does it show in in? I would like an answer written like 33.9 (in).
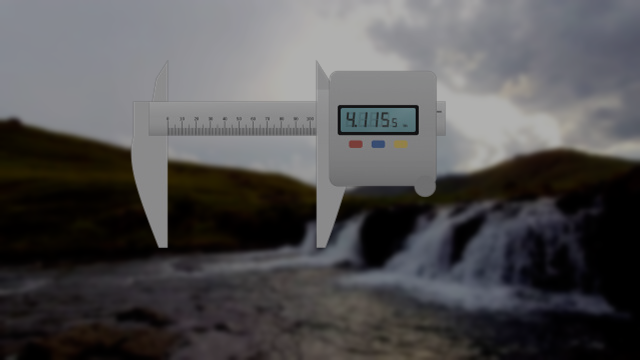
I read 4.1155 (in)
